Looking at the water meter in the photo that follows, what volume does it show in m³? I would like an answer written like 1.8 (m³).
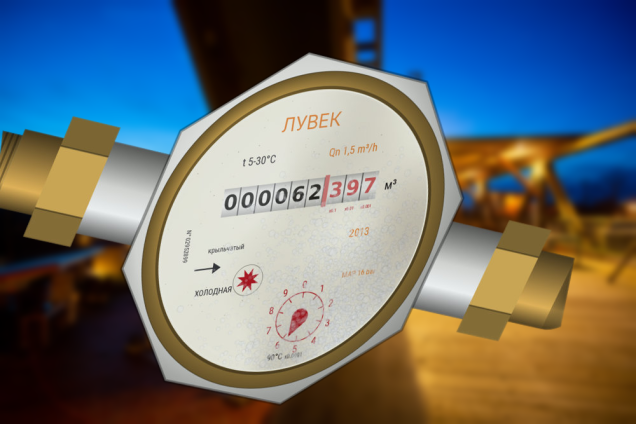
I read 62.3975 (m³)
